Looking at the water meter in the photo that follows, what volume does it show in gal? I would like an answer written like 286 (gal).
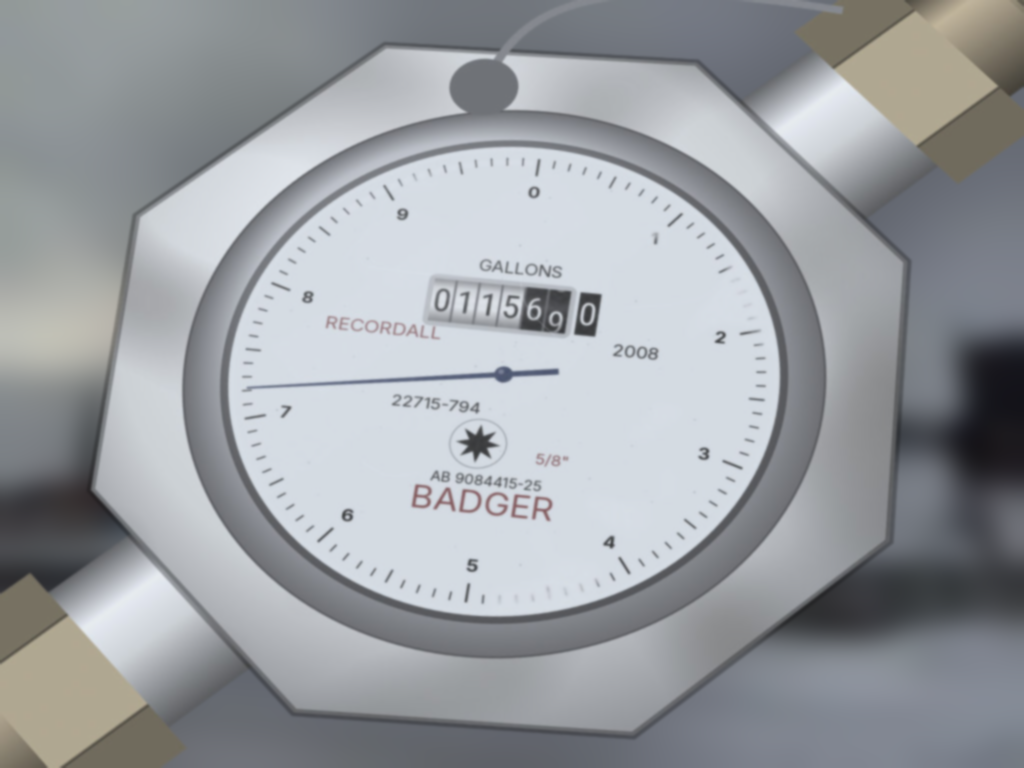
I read 115687.2 (gal)
